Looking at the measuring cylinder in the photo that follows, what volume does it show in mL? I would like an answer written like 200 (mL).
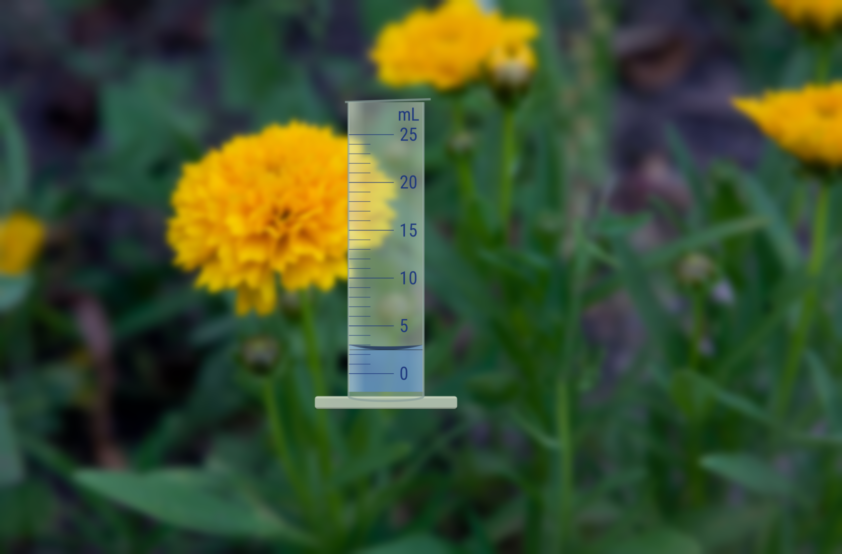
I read 2.5 (mL)
